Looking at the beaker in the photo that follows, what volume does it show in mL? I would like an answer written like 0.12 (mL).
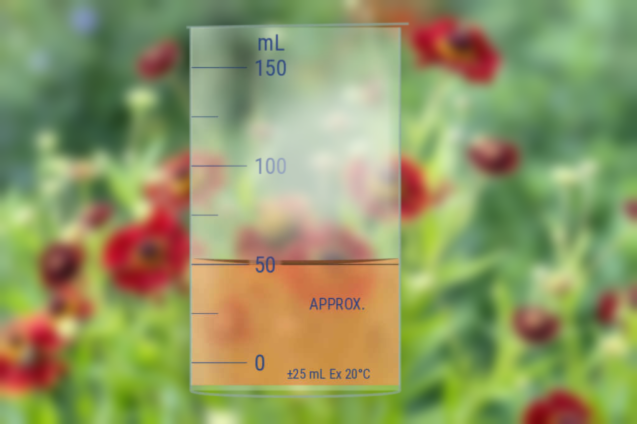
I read 50 (mL)
